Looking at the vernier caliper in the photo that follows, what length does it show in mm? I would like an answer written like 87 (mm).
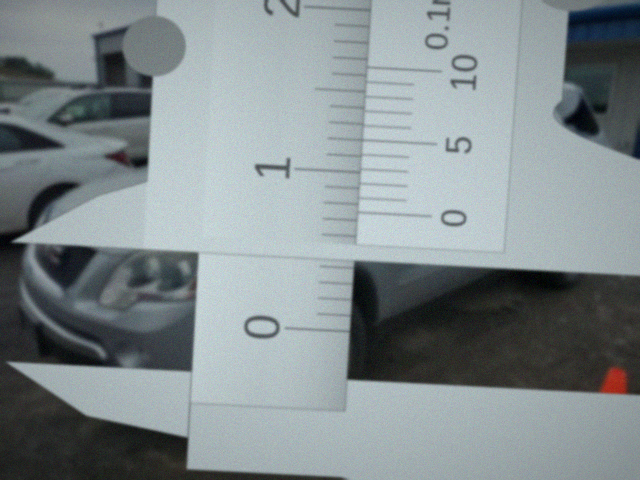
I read 7.5 (mm)
